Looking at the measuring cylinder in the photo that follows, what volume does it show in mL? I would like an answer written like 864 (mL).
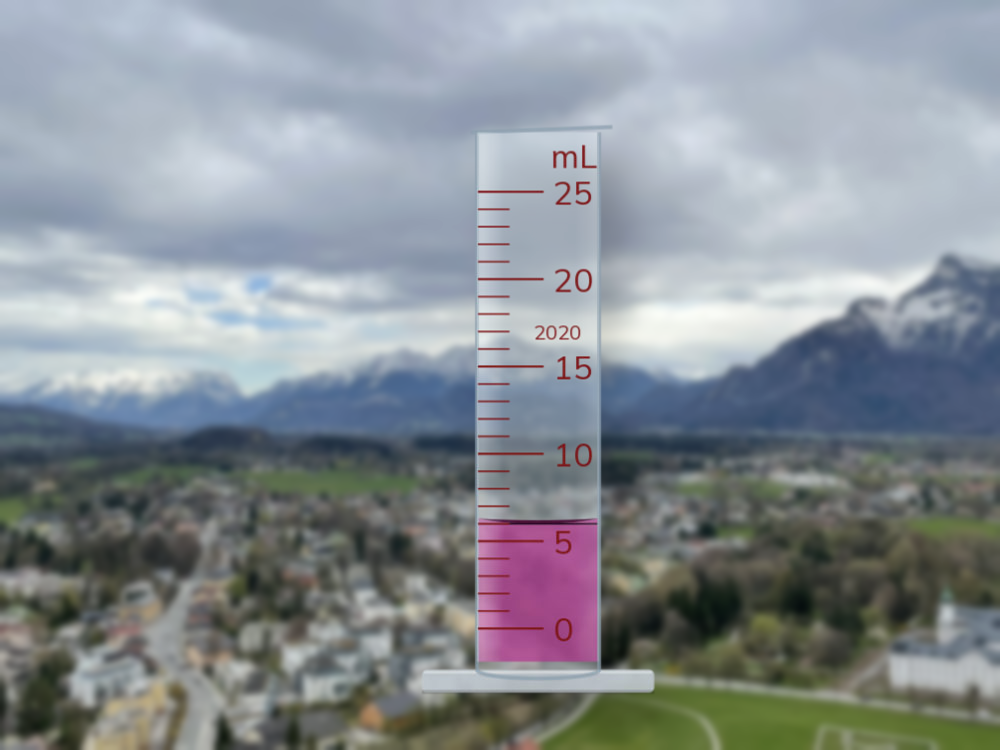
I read 6 (mL)
